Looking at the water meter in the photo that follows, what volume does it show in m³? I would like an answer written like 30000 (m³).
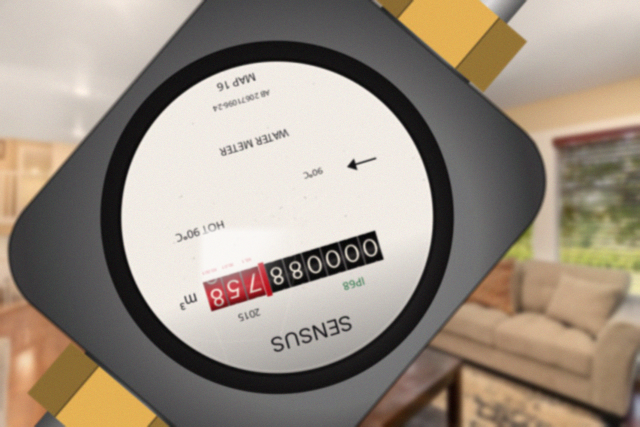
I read 88.758 (m³)
